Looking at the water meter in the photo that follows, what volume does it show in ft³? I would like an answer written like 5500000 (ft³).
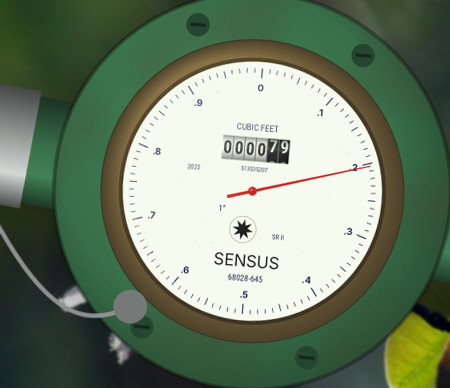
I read 79.20 (ft³)
